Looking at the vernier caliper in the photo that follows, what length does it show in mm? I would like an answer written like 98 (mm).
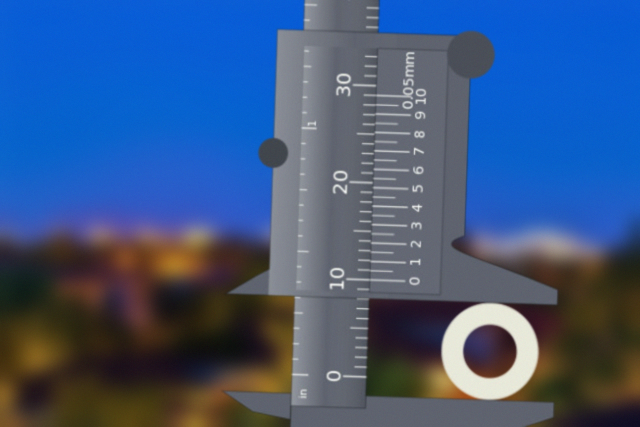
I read 10.0 (mm)
